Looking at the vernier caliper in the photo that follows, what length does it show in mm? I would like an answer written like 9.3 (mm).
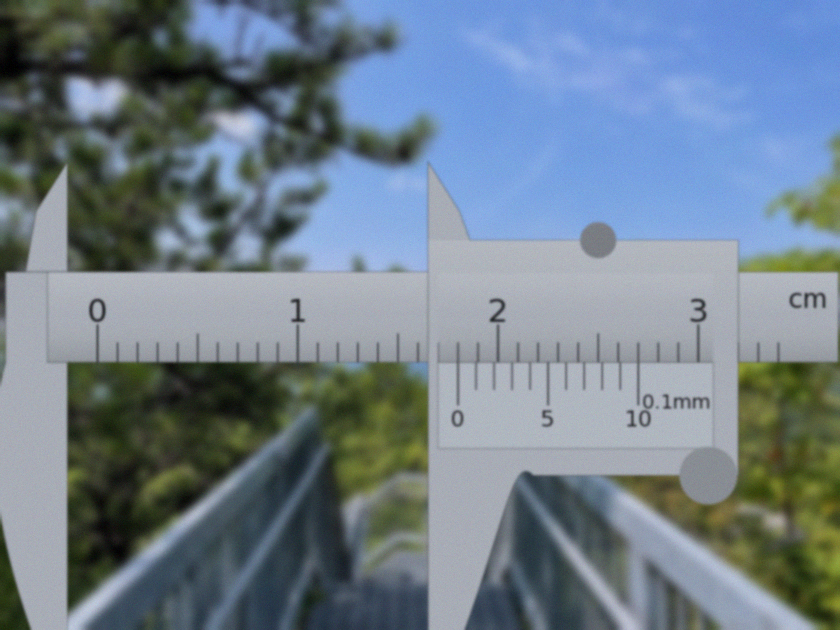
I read 18.0 (mm)
